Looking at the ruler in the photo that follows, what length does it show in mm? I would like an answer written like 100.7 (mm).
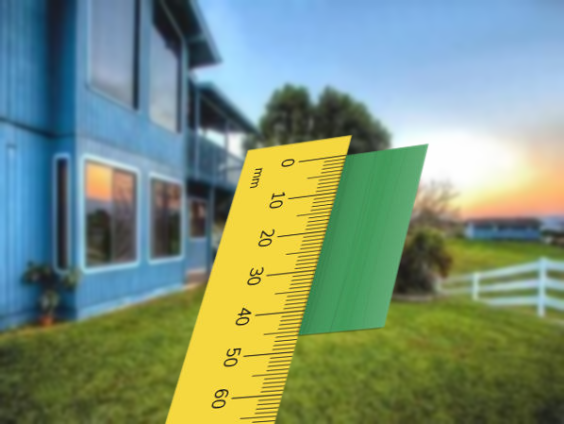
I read 46 (mm)
